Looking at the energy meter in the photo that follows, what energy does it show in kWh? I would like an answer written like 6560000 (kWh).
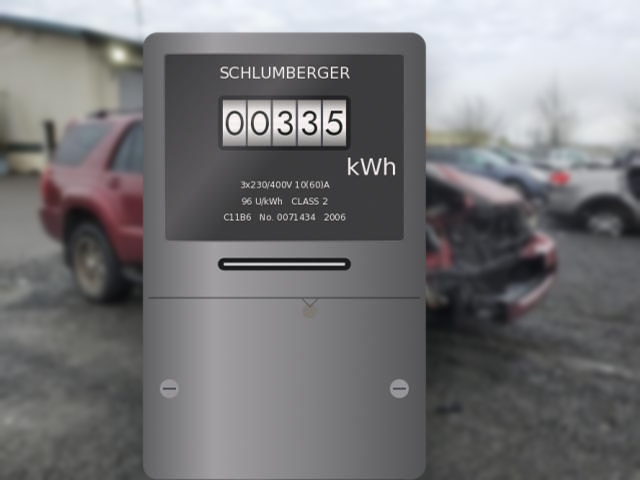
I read 335 (kWh)
